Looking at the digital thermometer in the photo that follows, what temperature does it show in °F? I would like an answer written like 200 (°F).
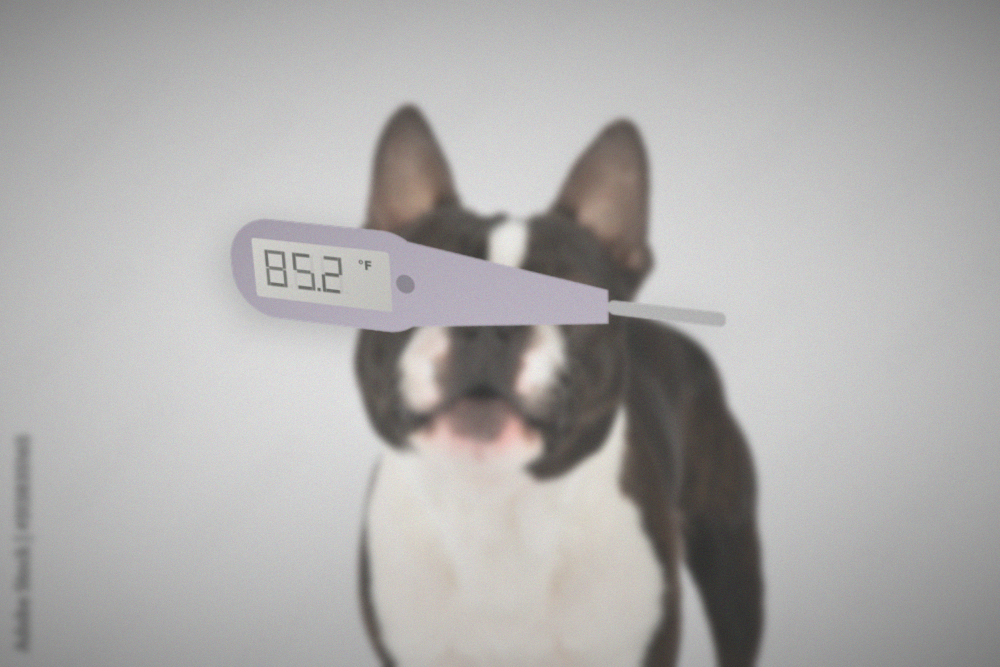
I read 85.2 (°F)
